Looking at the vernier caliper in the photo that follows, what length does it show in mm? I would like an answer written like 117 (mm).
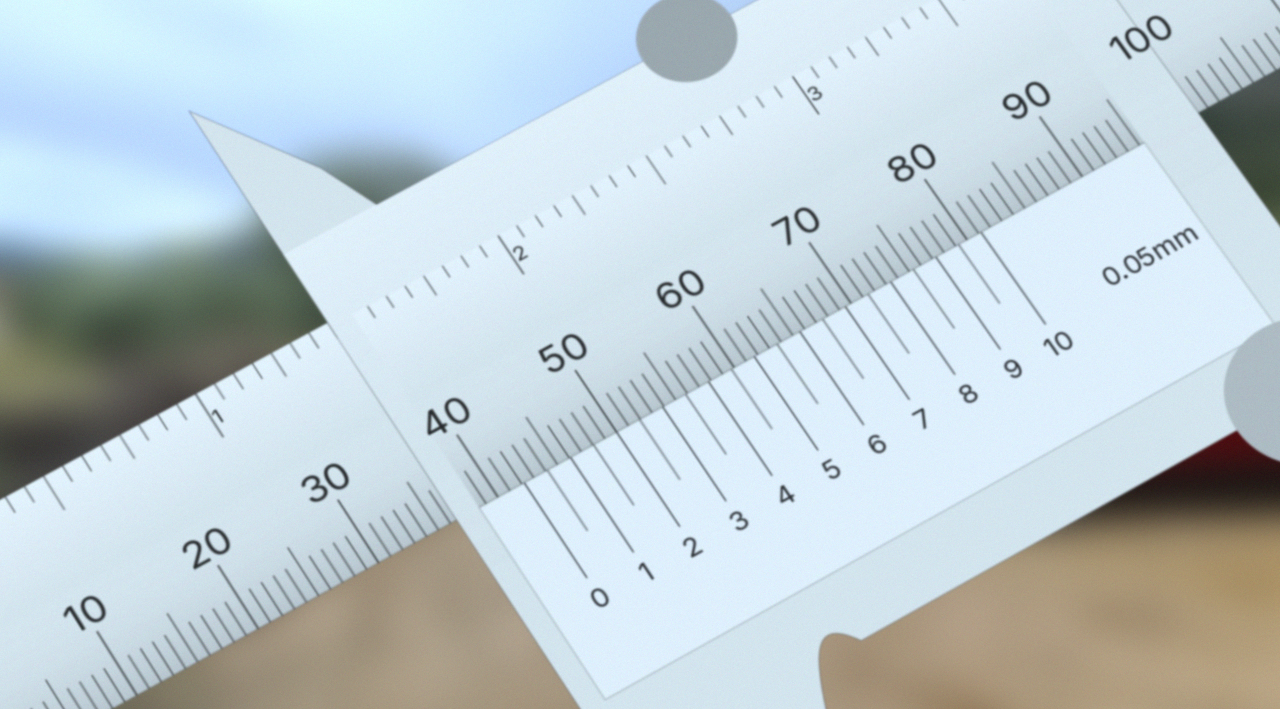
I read 42.2 (mm)
